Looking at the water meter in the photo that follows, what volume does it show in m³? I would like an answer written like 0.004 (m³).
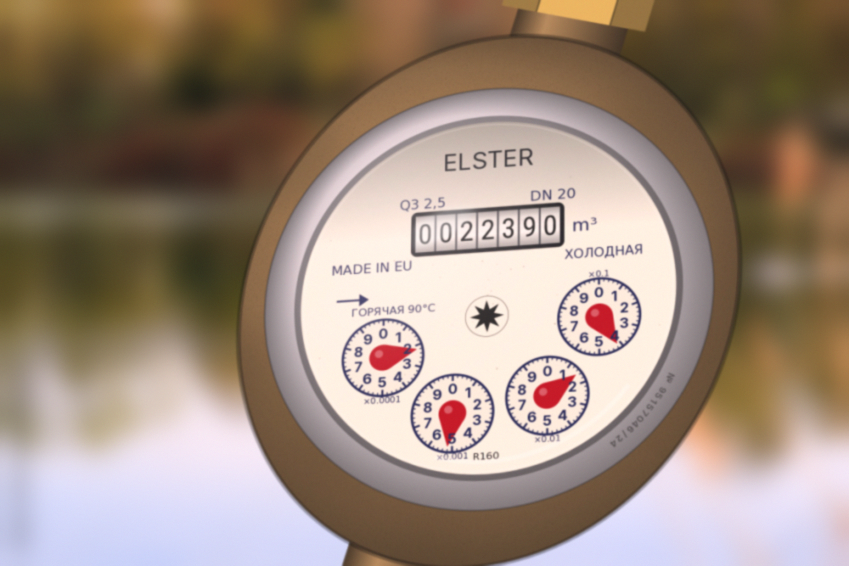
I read 22390.4152 (m³)
